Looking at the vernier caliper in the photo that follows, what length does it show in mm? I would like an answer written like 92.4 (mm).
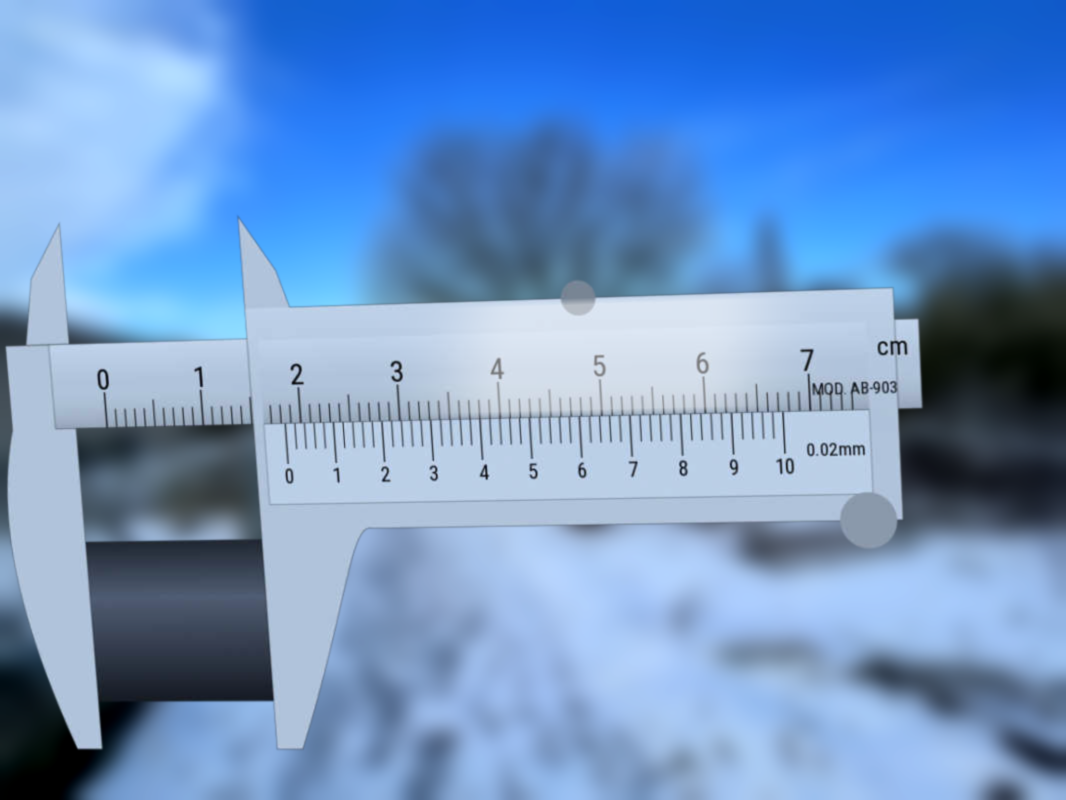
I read 18.4 (mm)
